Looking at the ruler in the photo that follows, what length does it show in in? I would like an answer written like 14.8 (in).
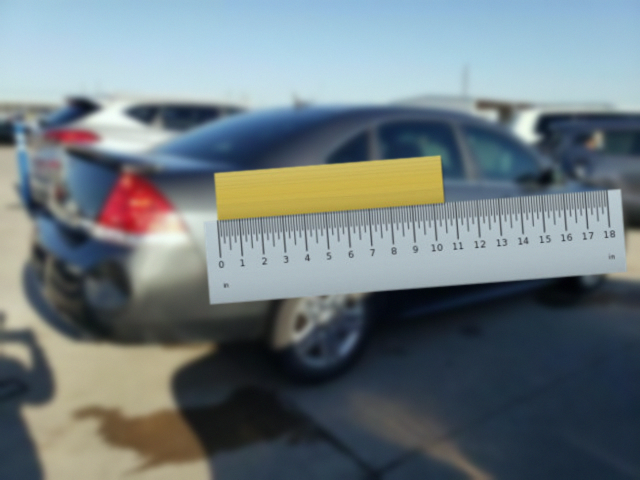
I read 10.5 (in)
